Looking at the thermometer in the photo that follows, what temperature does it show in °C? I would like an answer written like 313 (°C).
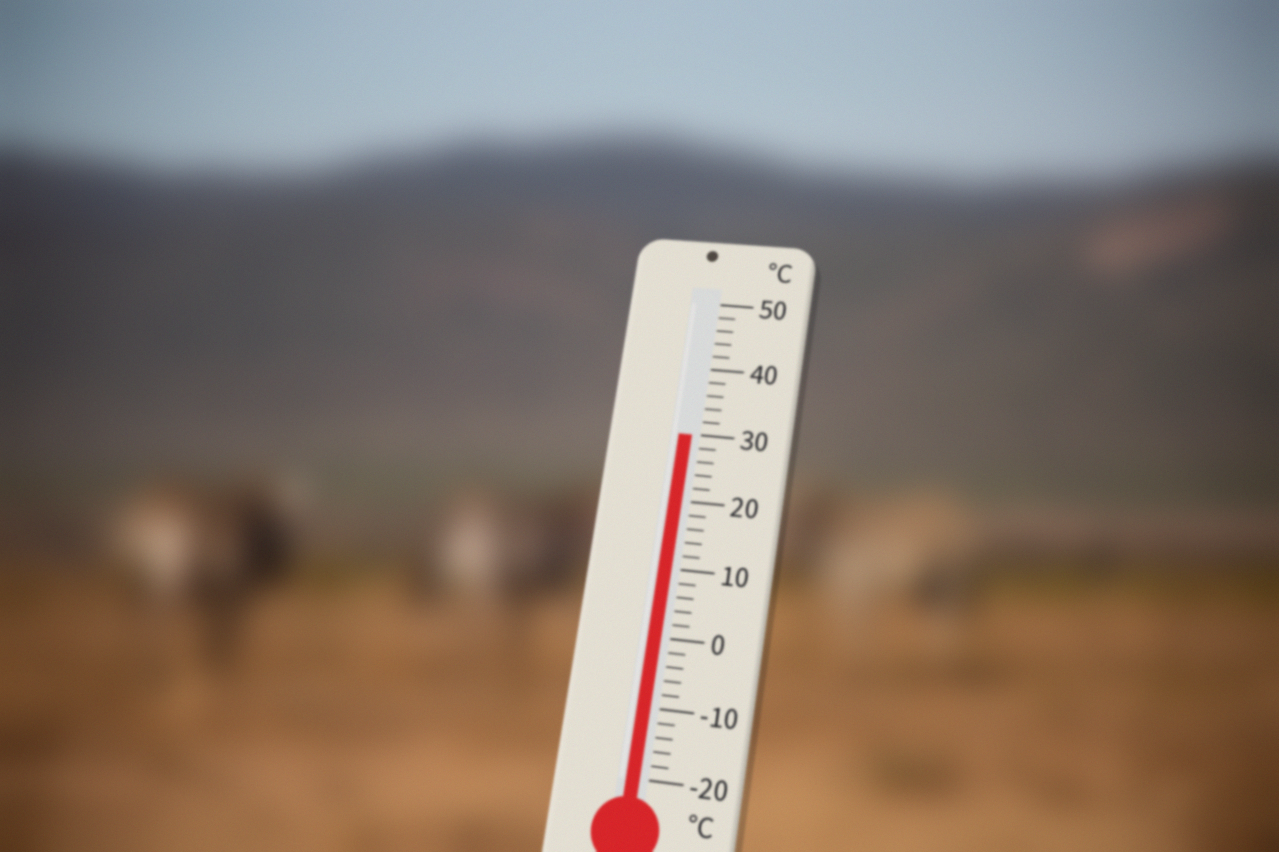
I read 30 (°C)
